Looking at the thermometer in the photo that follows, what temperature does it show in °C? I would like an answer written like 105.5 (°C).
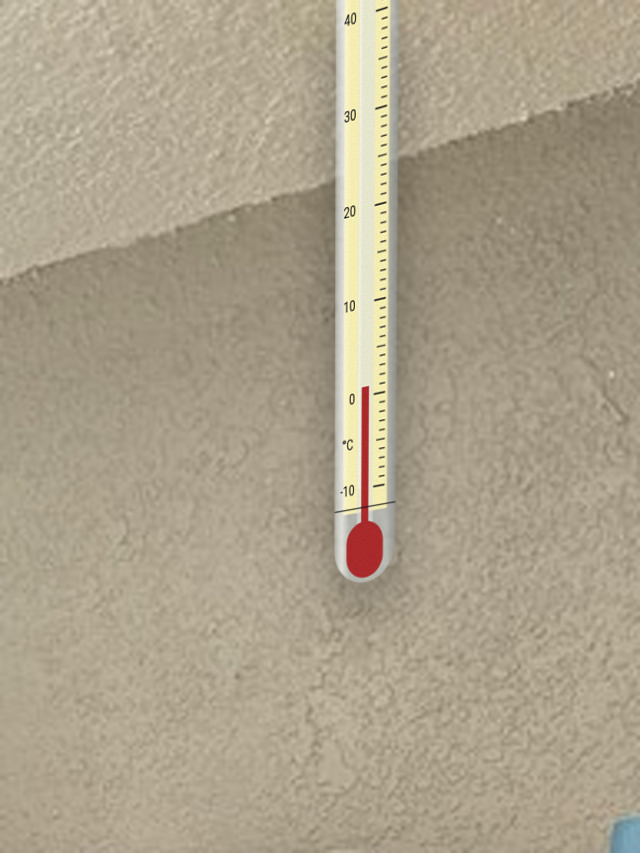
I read 1 (°C)
